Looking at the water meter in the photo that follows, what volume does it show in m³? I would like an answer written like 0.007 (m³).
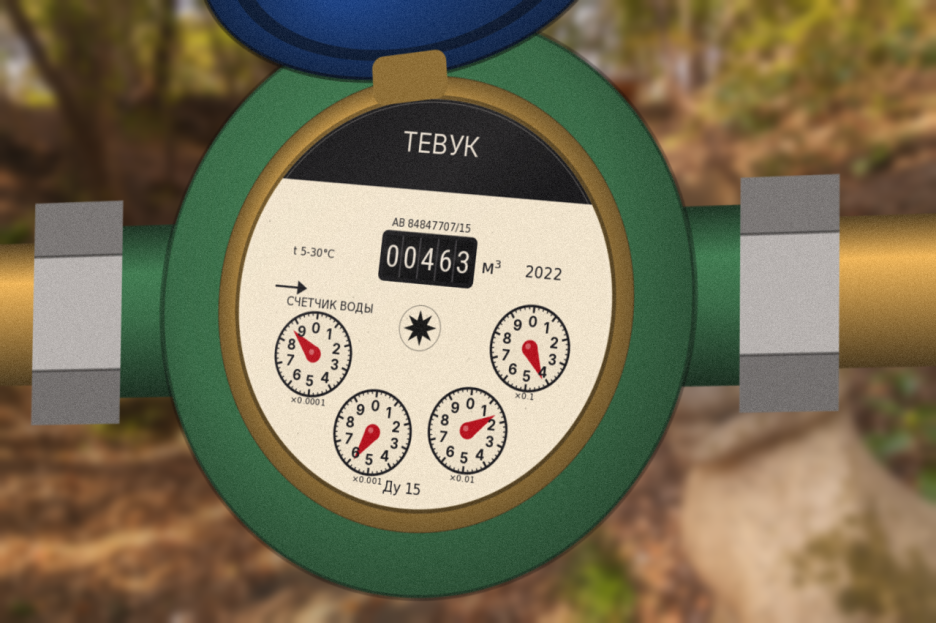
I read 463.4158 (m³)
